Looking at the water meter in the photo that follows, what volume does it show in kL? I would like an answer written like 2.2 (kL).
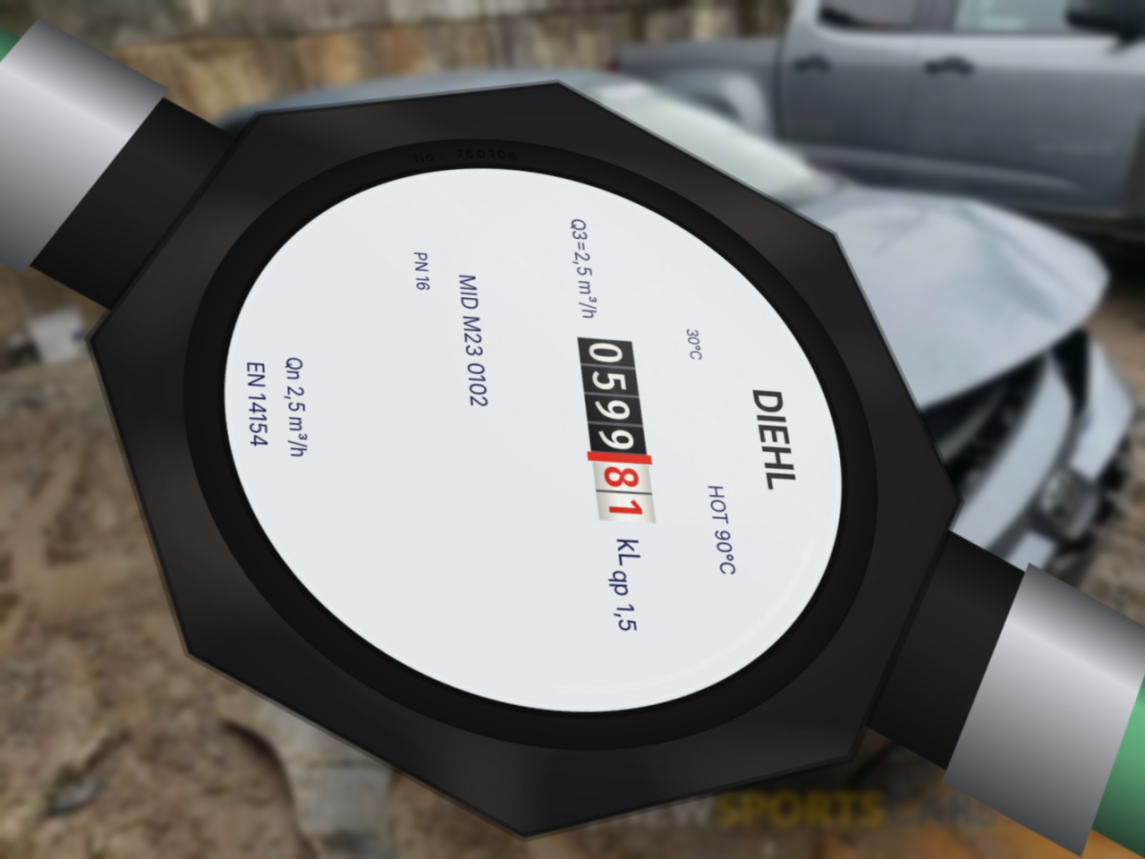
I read 599.81 (kL)
